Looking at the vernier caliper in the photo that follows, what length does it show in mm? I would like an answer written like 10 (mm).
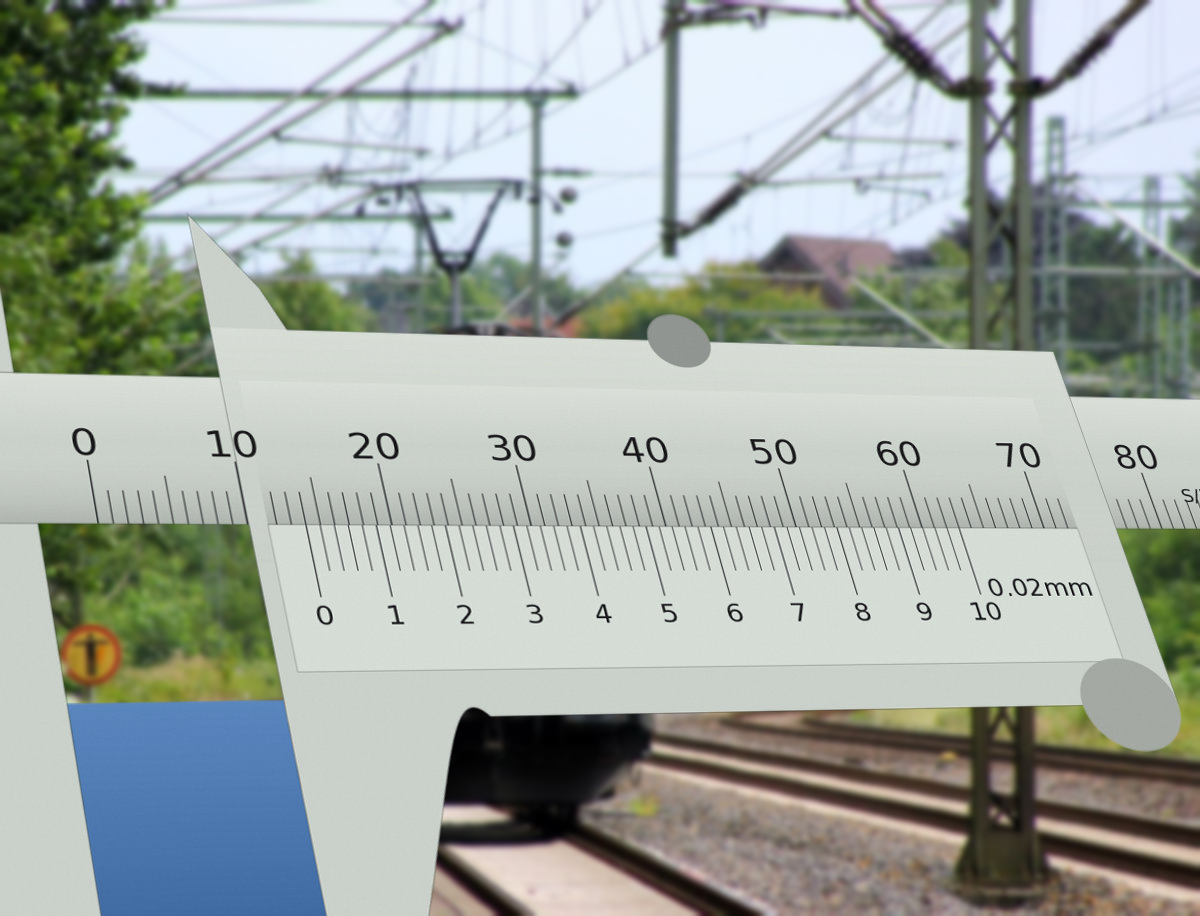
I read 14.0 (mm)
